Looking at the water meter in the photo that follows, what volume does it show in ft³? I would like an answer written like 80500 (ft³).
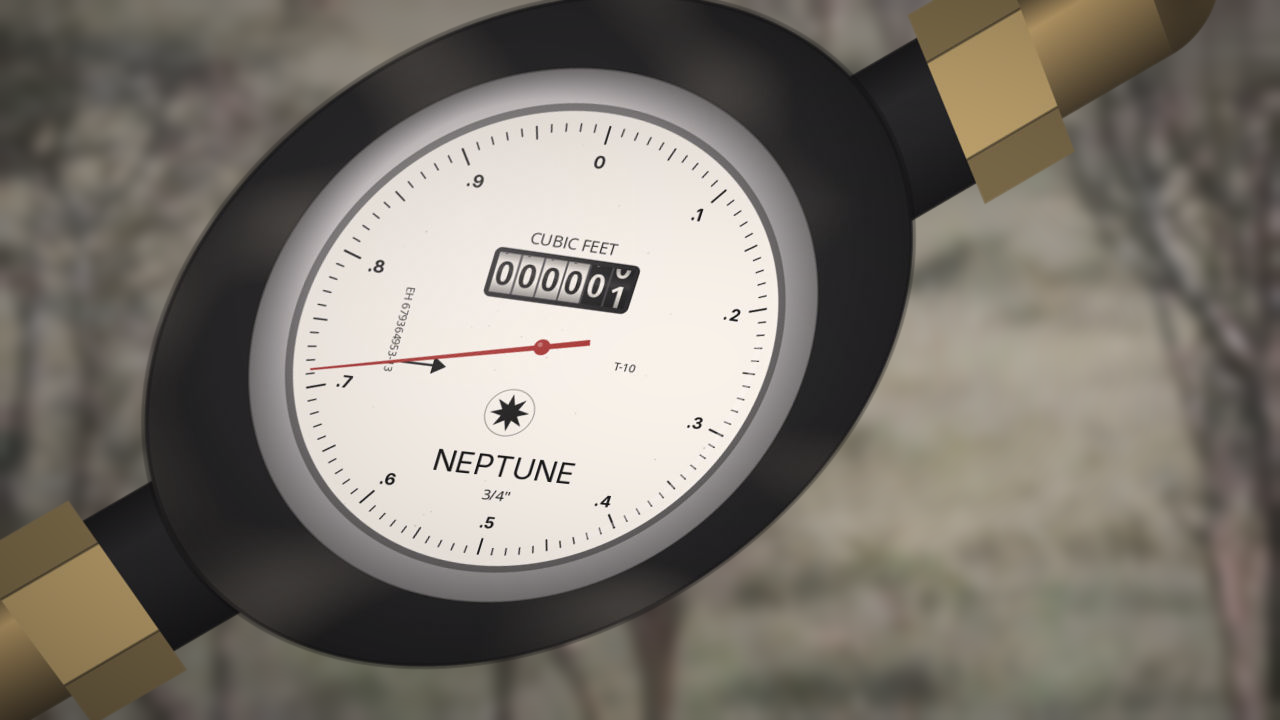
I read 0.71 (ft³)
